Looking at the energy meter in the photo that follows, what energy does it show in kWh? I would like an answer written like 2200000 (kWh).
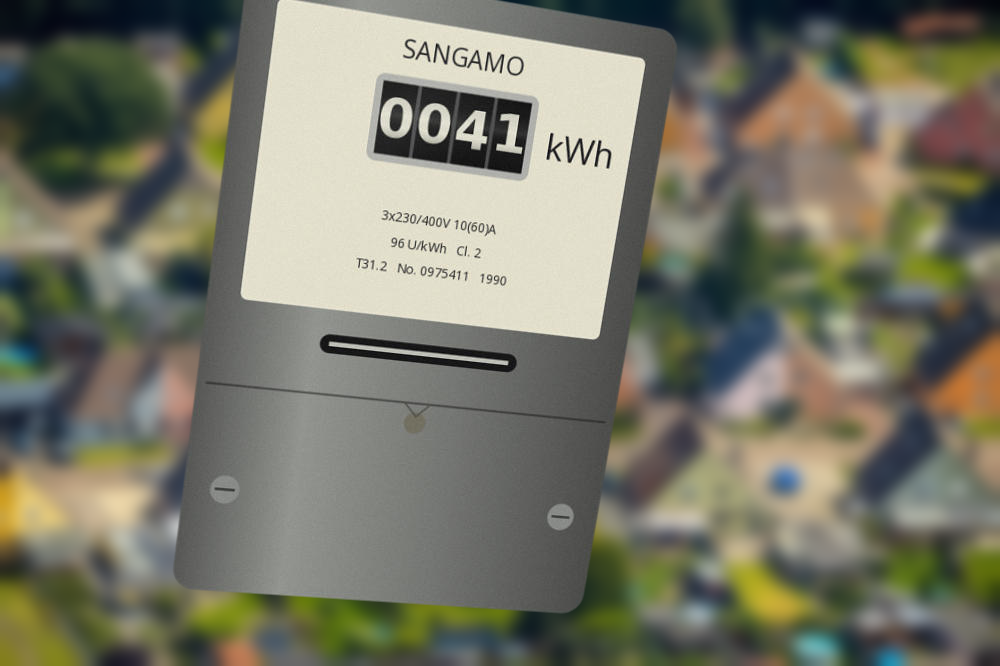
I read 41 (kWh)
